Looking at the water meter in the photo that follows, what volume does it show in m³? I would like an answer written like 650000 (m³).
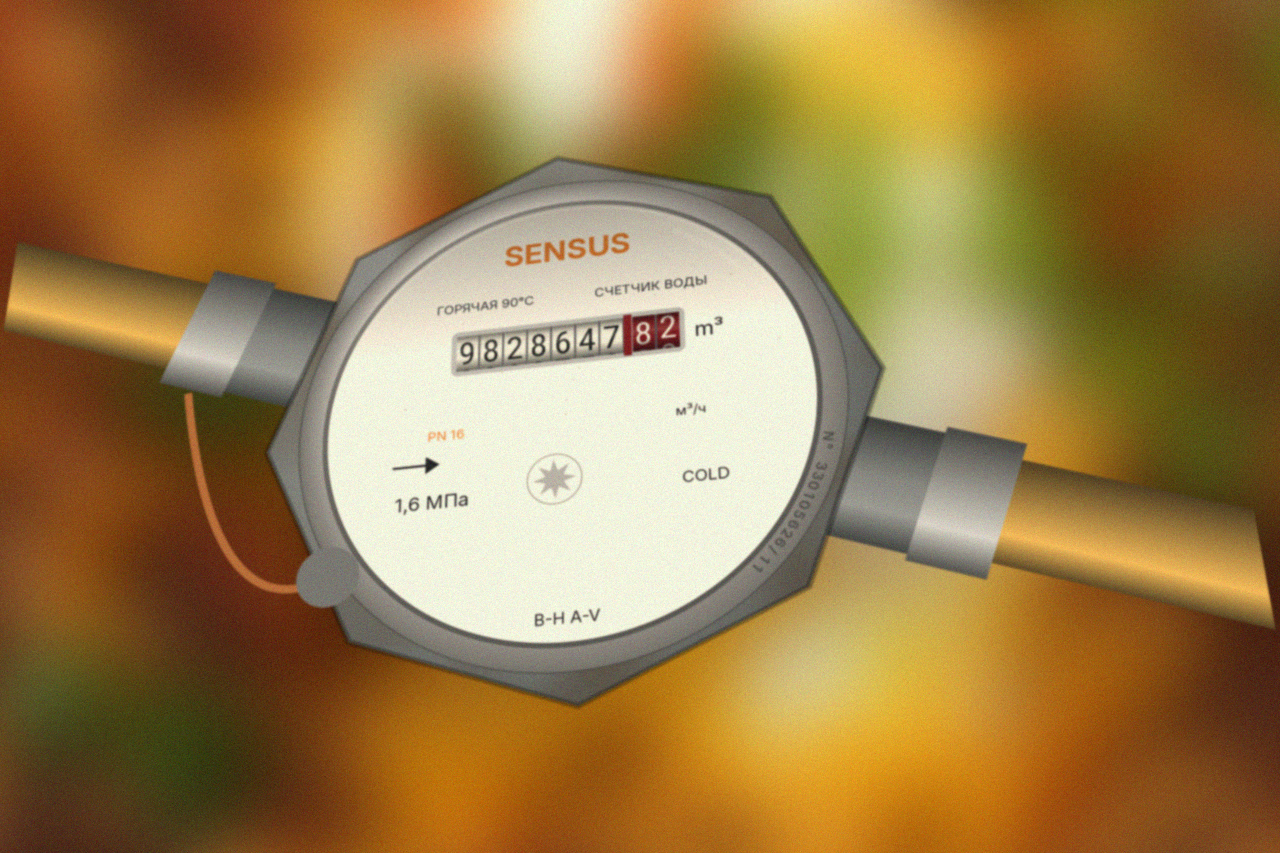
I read 9828647.82 (m³)
